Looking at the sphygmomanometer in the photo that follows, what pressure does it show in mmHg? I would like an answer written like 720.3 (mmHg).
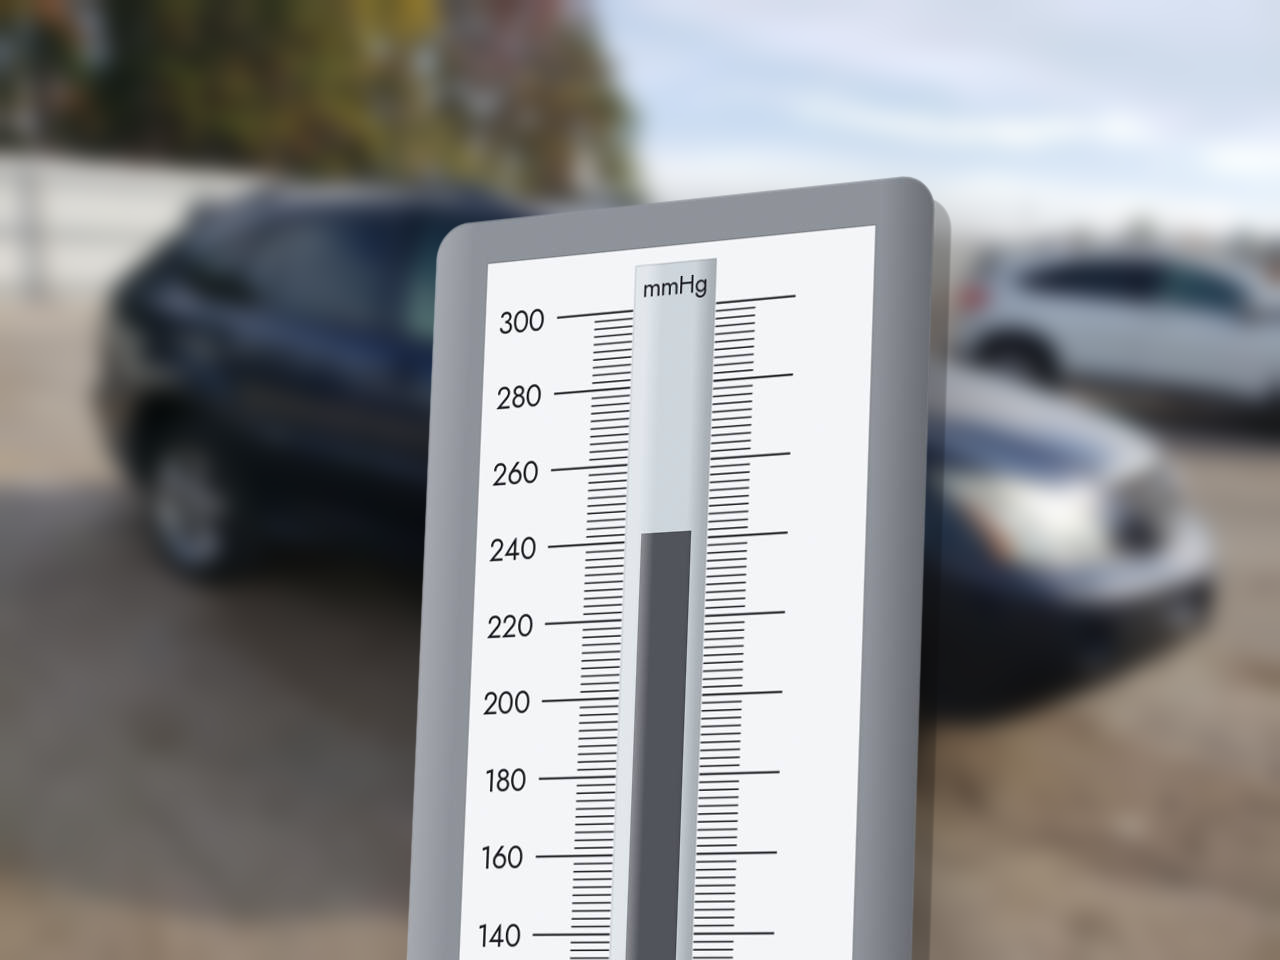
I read 242 (mmHg)
